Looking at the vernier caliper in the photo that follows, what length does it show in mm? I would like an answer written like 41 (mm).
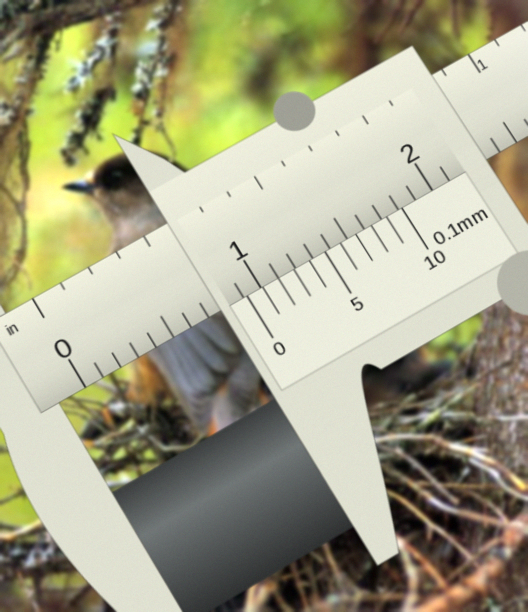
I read 9.2 (mm)
